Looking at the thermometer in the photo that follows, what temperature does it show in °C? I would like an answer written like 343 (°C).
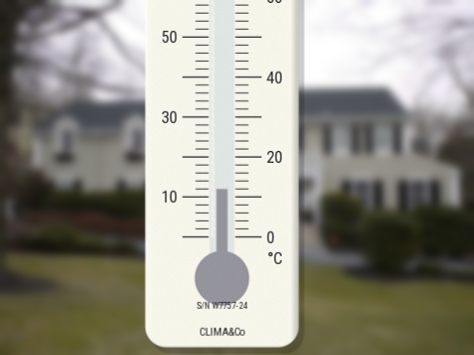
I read 12 (°C)
